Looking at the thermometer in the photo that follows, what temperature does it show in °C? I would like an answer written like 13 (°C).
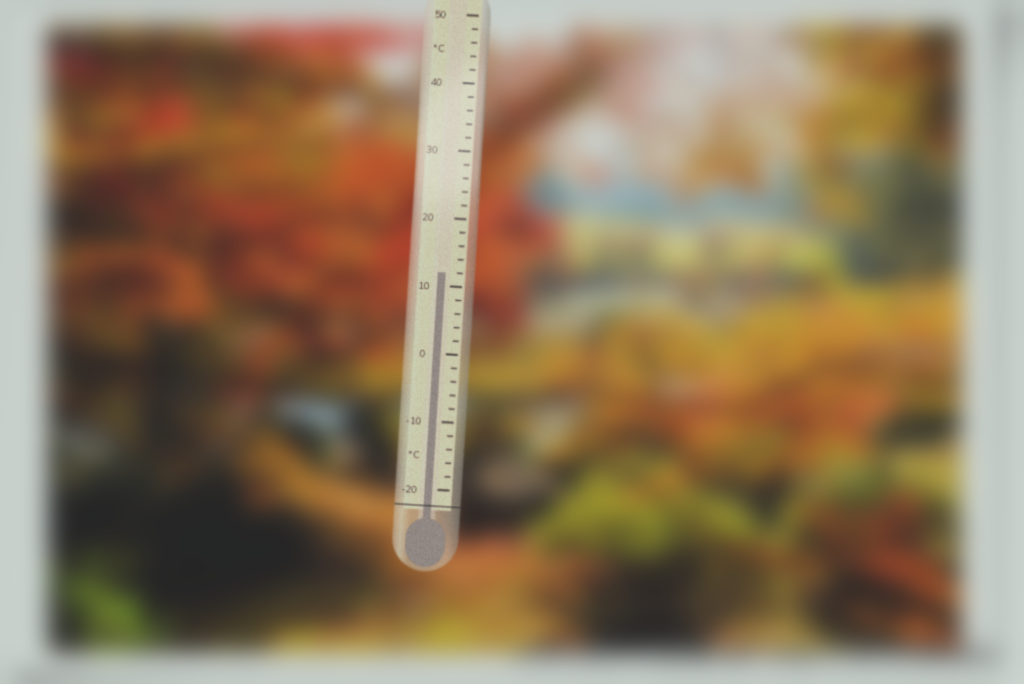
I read 12 (°C)
